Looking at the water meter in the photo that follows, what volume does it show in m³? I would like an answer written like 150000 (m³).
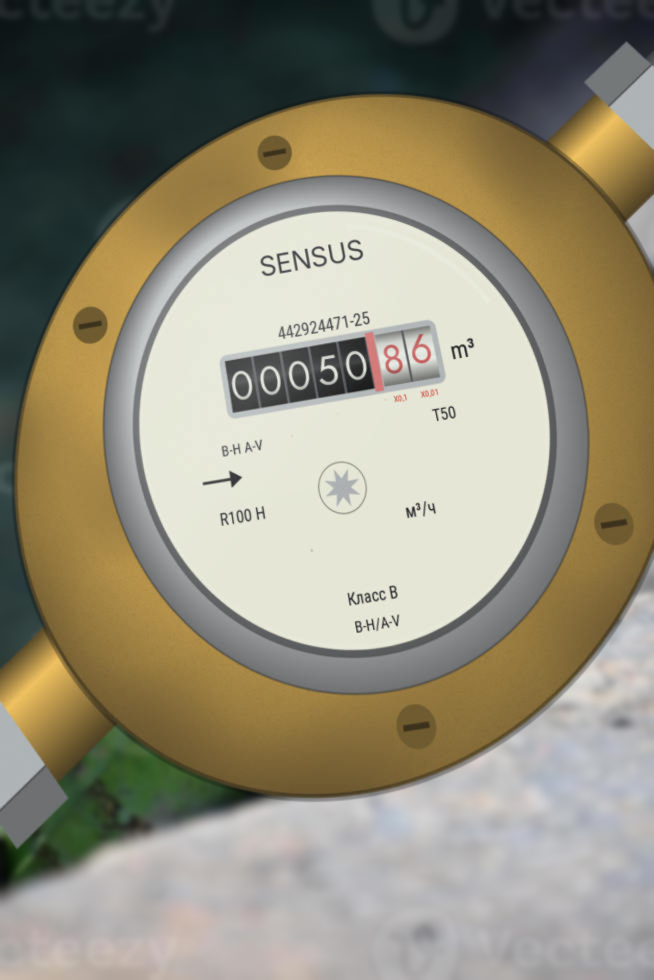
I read 50.86 (m³)
